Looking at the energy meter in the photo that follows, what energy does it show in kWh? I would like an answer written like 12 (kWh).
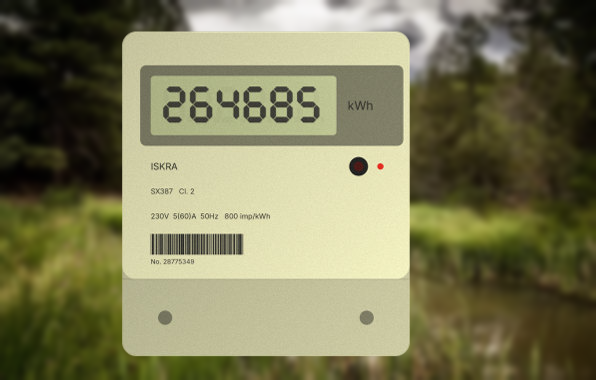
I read 264685 (kWh)
